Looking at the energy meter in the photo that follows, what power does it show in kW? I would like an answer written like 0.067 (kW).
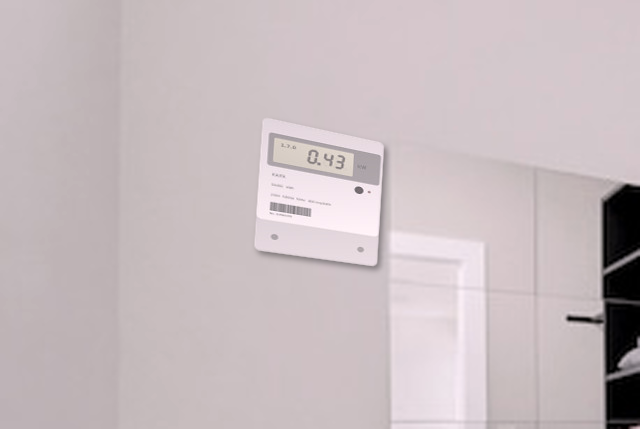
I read 0.43 (kW)
